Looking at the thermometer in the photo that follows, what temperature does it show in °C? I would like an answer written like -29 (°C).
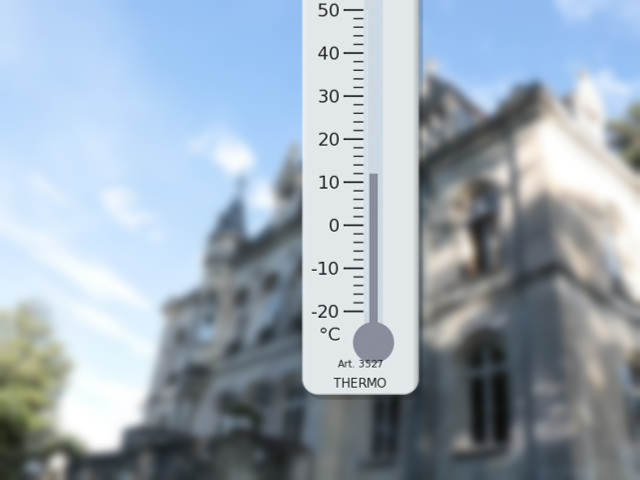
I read 12 (°C)
